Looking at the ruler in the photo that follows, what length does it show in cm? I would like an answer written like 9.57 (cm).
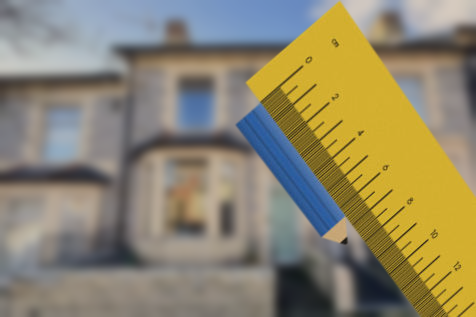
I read 7.5 (cm)
